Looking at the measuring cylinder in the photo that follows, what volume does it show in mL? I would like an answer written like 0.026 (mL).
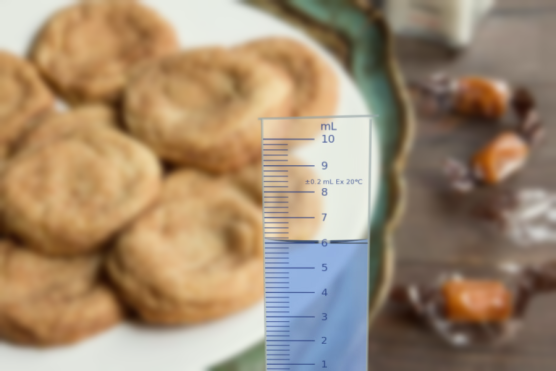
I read 6 (mL)
